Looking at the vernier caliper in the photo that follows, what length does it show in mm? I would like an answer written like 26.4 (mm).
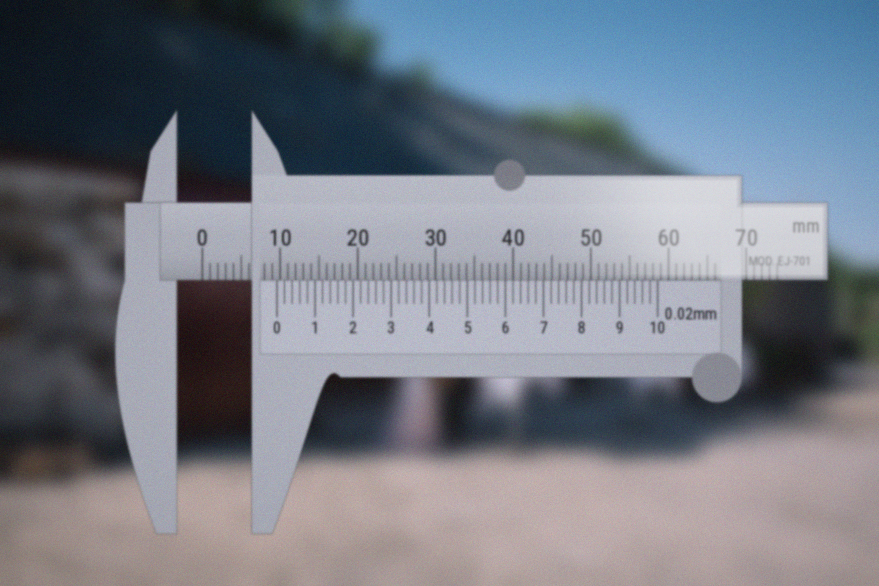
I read 9.6 (mm)
